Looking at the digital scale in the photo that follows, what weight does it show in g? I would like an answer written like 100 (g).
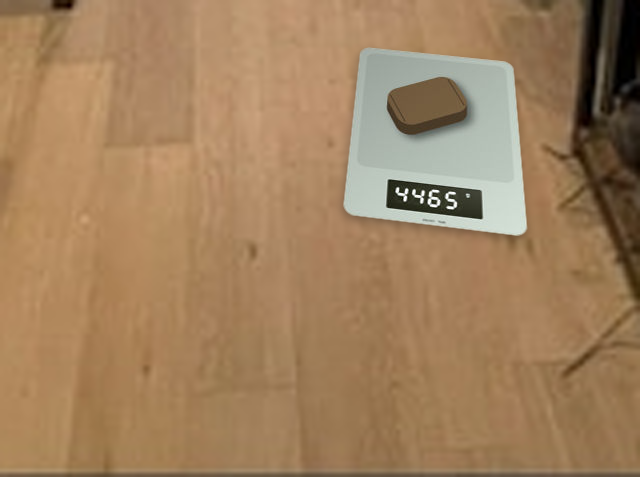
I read 4465 (g)
